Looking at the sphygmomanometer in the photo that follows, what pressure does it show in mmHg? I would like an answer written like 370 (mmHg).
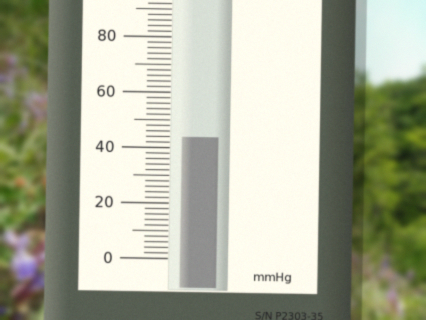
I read 44 (mmHg)
